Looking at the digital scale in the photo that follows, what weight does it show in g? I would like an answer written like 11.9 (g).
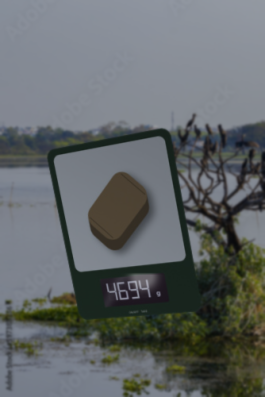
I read 4694 (g)
